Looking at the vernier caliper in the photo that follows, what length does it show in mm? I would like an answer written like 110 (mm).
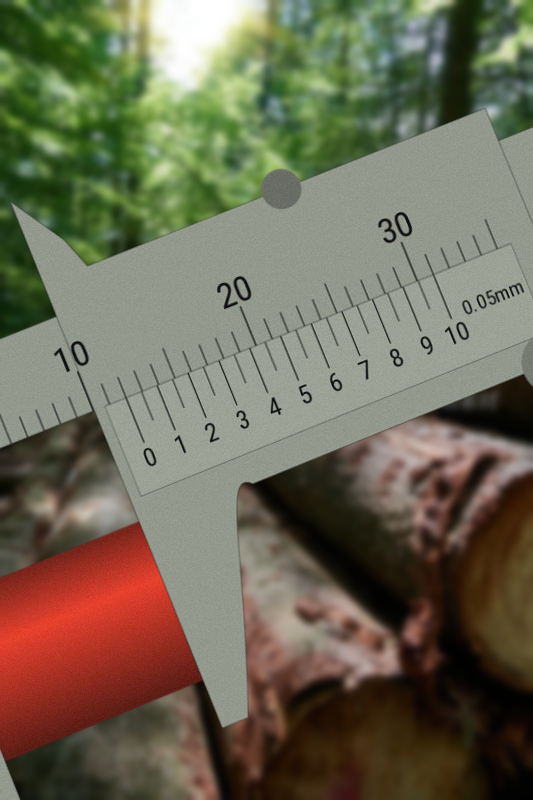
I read 12.0 (mm)
